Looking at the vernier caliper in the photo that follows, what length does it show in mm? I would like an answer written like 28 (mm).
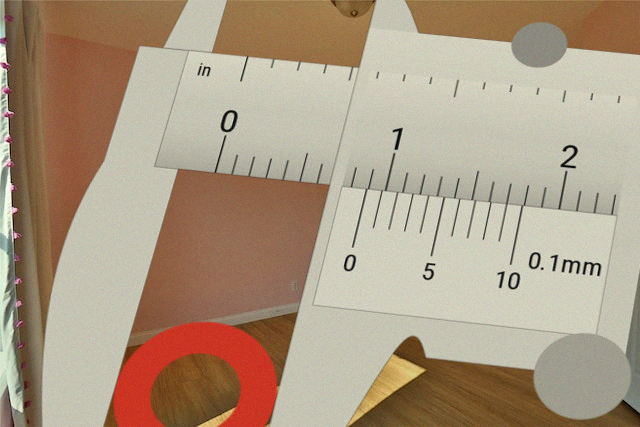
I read 8.9 (mm)
